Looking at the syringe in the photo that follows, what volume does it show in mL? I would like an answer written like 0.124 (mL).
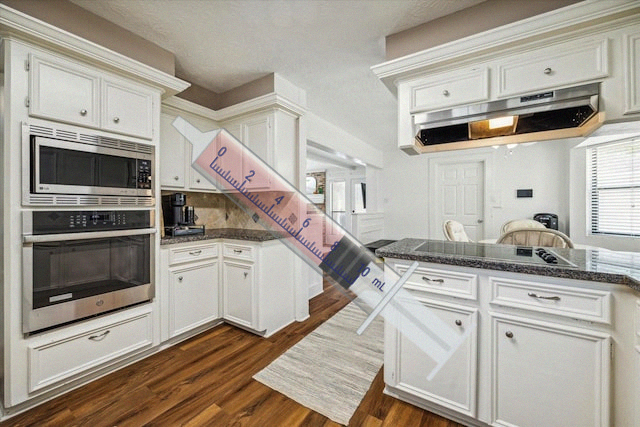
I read 8 (mL)
